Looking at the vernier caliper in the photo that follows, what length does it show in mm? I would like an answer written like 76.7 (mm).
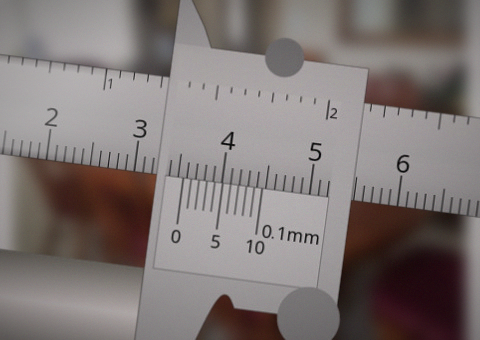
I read 35.6 (mm)
